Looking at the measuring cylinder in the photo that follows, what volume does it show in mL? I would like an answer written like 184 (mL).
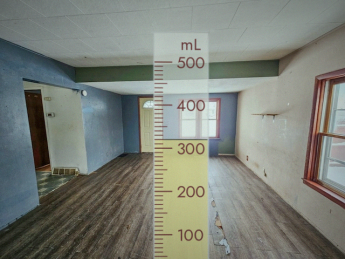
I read 320 (mL)
